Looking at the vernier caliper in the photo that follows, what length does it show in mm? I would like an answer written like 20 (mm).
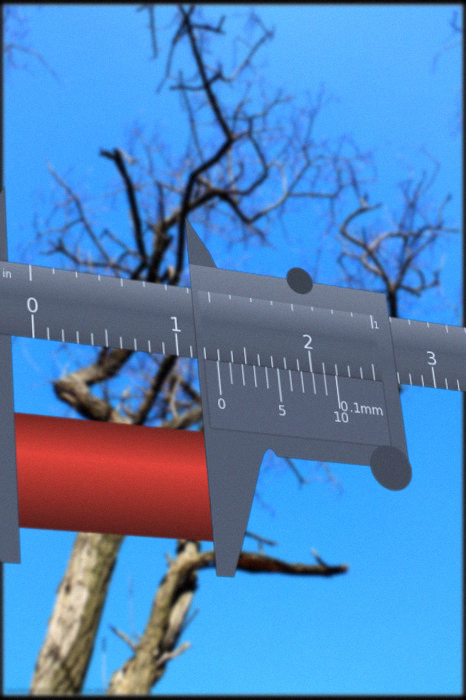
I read 12.9 (mm)
